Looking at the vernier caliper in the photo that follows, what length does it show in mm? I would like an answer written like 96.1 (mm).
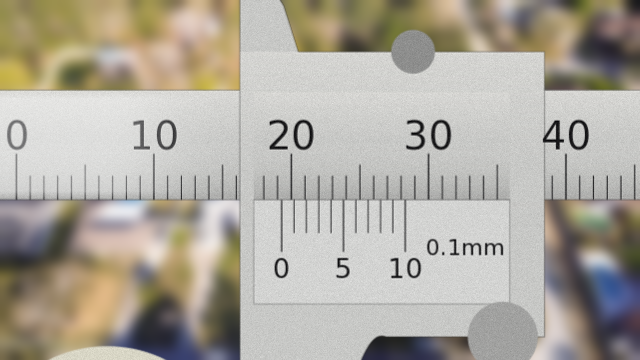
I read 19.3 (mm)
